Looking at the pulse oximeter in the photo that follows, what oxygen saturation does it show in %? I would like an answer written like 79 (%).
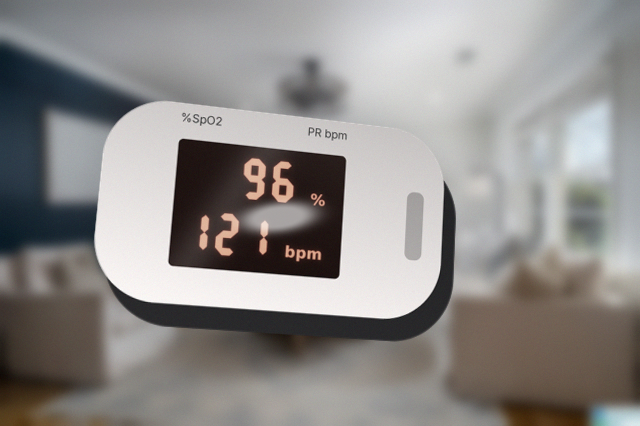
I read 96 (%)
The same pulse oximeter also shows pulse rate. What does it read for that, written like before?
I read 121 (bpm)
